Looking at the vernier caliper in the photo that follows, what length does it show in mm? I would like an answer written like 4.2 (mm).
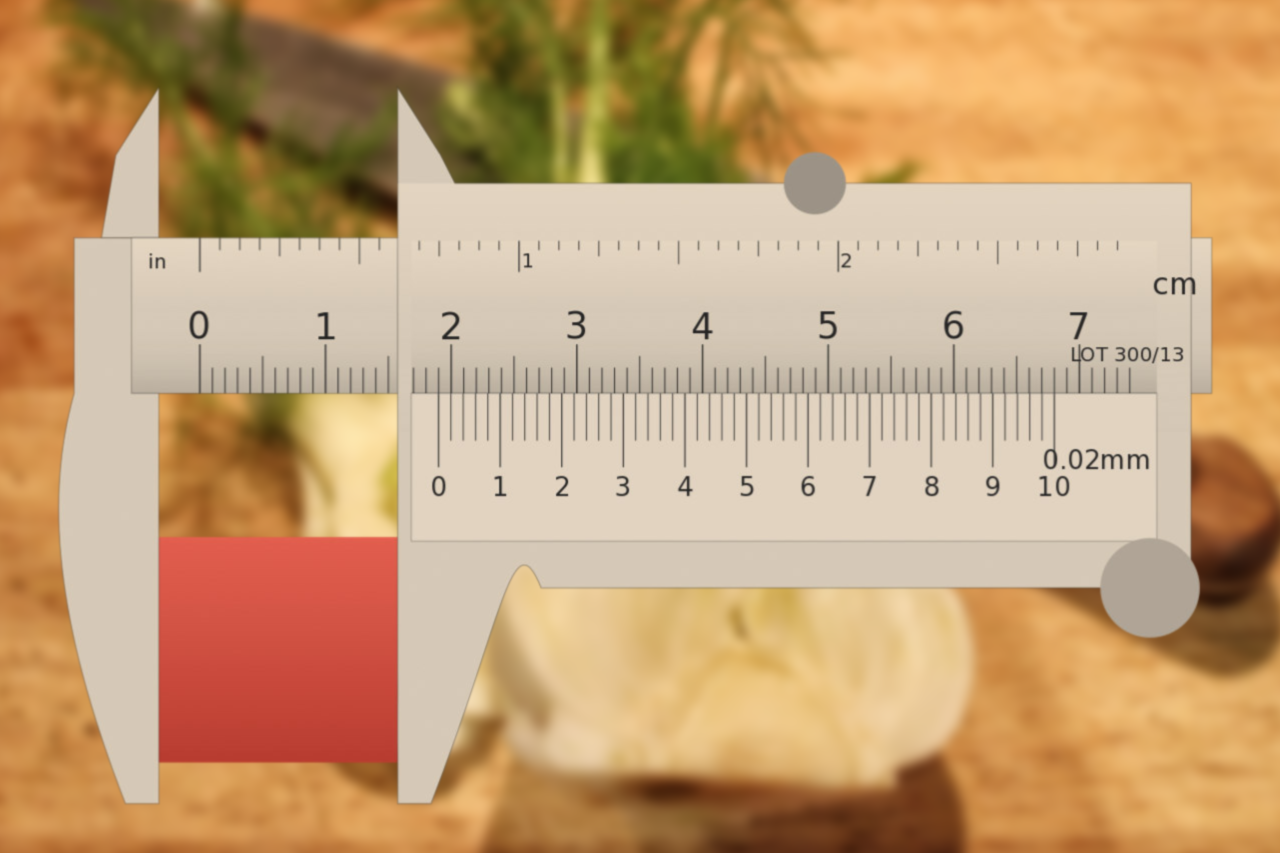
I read 19.0 (mm)
